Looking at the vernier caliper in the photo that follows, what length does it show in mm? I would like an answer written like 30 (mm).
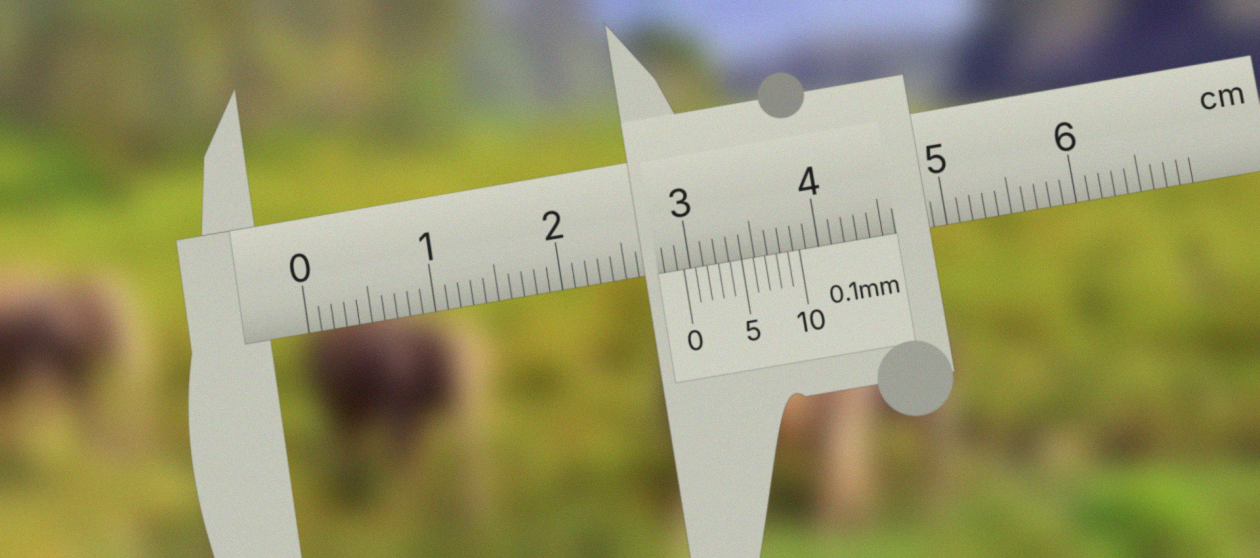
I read 29.5 (mm)
